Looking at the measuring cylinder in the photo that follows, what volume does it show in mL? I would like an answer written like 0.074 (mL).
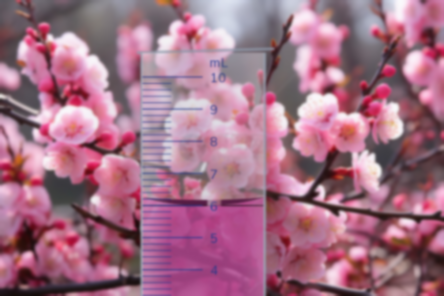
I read 6 (mL)
